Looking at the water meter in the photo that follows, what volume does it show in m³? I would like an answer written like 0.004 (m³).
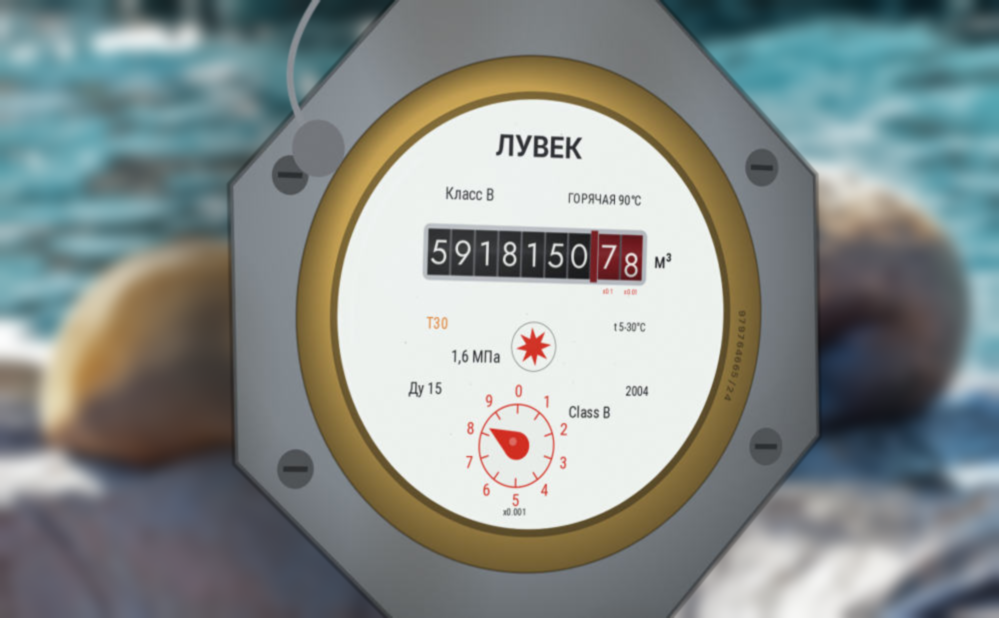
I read 5918150.778 (m³)
